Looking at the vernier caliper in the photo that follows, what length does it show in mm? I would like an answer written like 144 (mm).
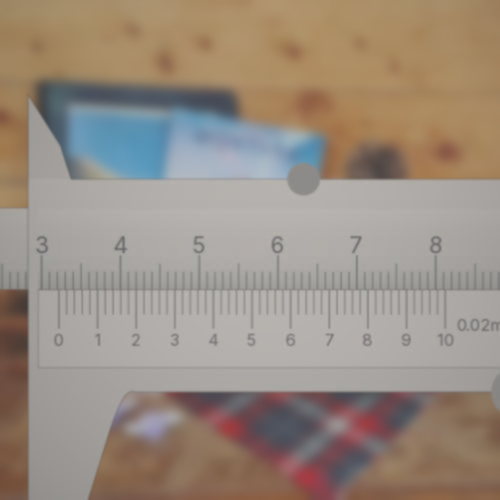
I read 32.2 (mm)
